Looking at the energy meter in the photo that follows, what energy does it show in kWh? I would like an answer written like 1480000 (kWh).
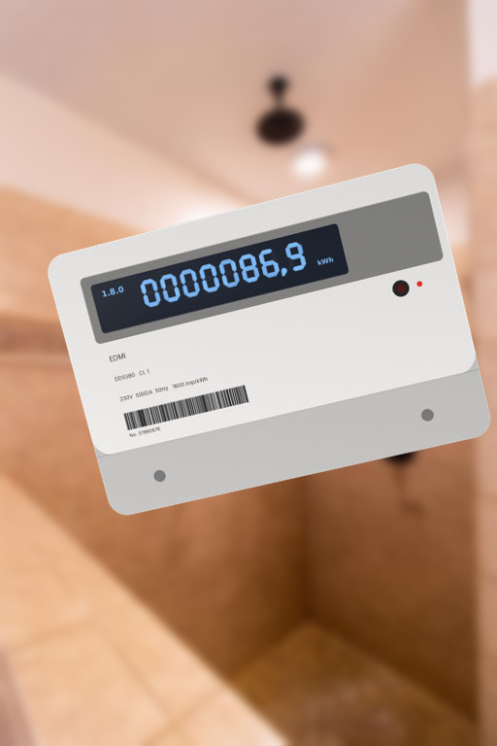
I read 86.9 (kWh)
